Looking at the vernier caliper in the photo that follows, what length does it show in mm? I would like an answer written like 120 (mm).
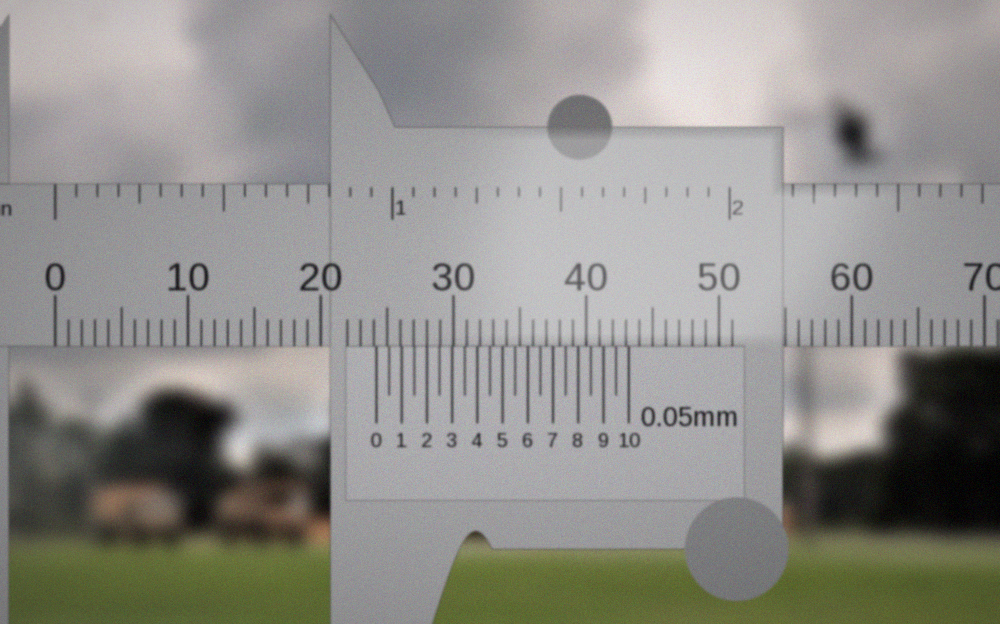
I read 24.2 (mm)
